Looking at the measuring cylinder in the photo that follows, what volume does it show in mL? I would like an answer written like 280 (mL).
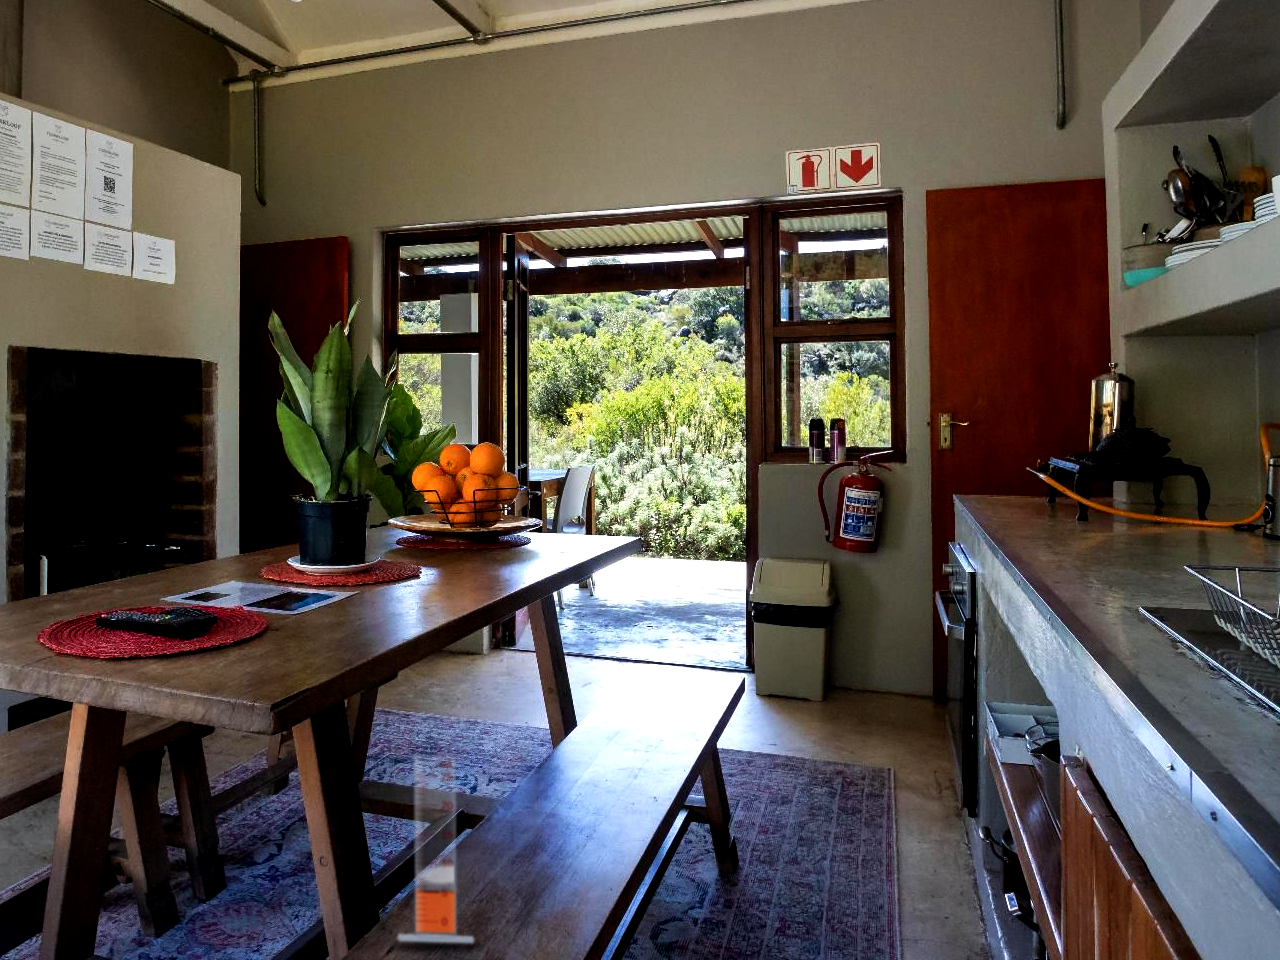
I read 5 (mL)
